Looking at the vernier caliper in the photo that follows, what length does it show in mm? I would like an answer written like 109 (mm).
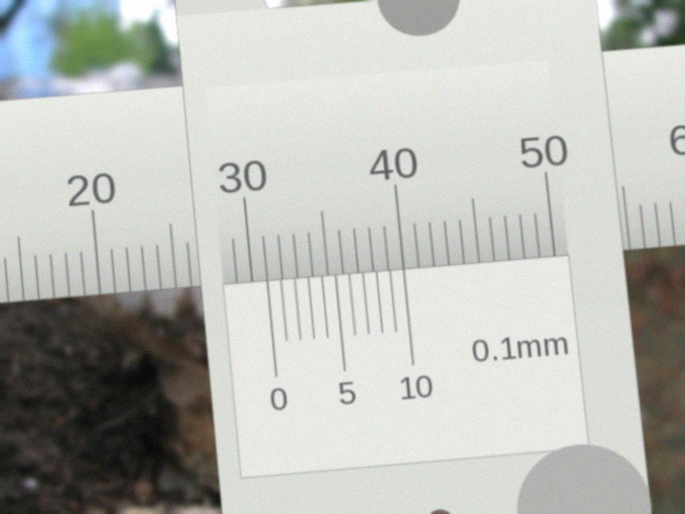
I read 31.0 (mm)
